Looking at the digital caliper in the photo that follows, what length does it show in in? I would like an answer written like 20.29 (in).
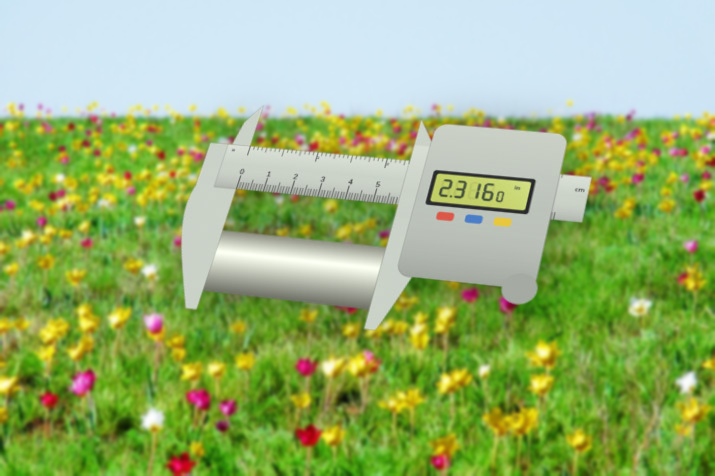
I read 2.3160 (in)
